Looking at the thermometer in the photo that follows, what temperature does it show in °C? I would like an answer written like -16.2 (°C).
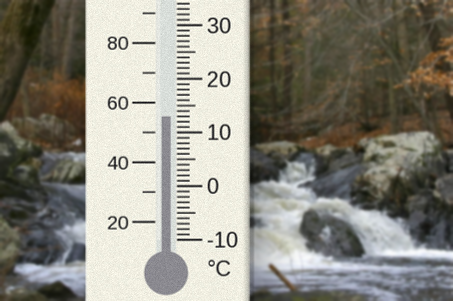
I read 13 (°C)
